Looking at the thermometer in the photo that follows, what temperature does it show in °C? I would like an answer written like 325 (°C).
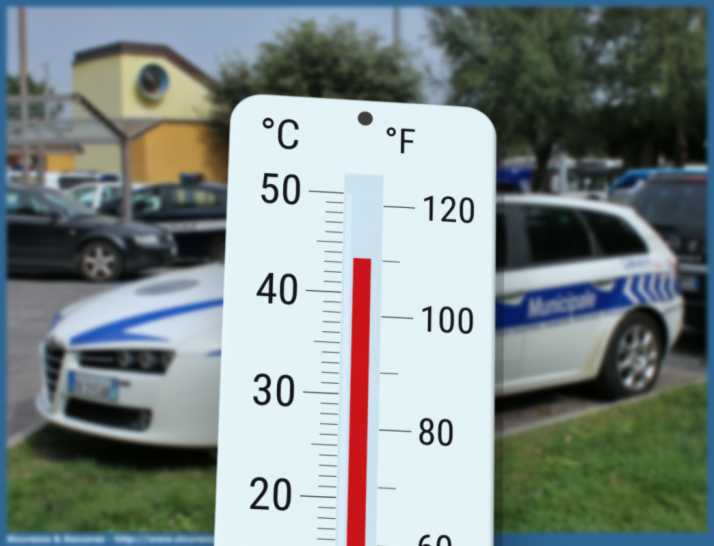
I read 43.5 (°C)
